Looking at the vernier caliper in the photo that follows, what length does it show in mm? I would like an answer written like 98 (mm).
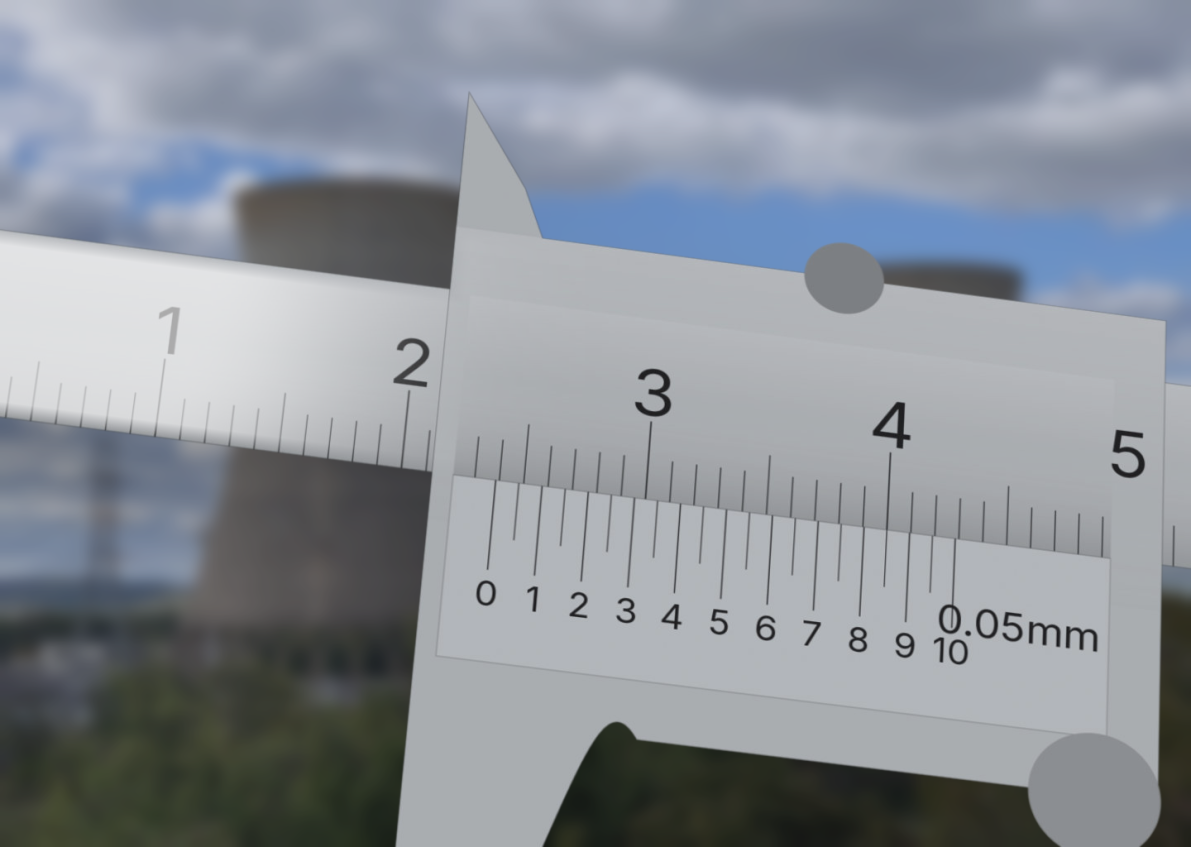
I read 23.85 (mm)
